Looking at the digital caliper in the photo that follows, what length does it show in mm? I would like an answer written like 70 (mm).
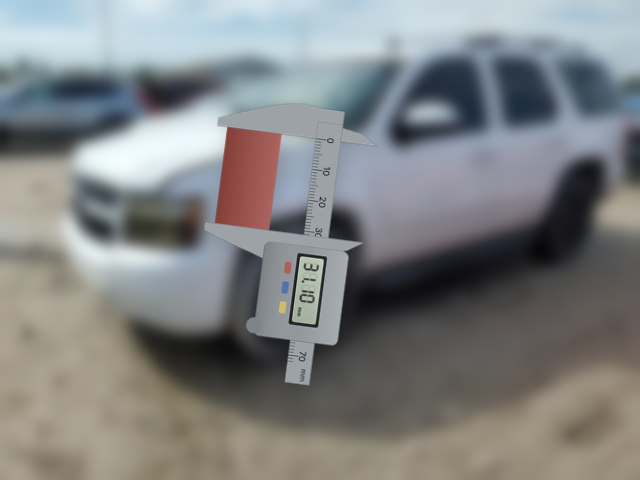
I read 31.10 (mm)
